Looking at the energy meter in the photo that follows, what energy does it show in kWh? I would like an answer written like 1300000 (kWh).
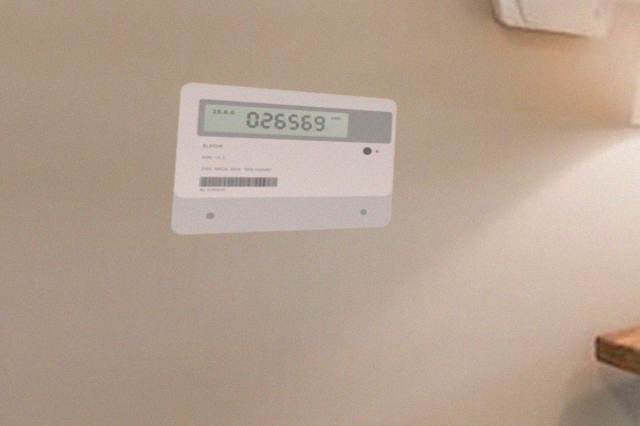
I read 26569 (kWh)
